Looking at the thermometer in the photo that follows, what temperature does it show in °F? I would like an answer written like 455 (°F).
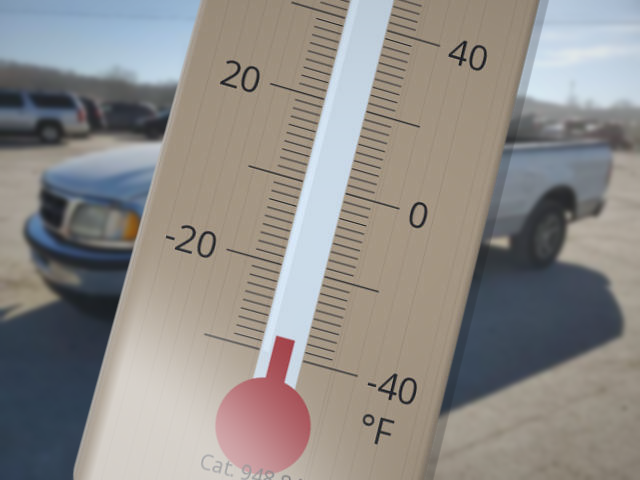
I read -36 (°F)
